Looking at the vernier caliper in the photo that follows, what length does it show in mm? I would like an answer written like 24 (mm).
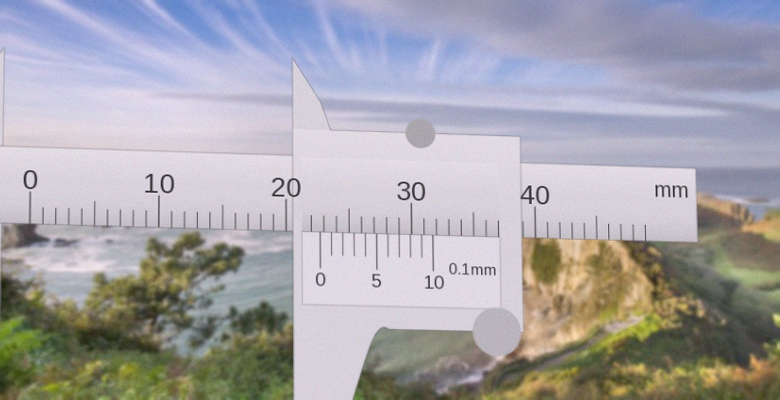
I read 22.7 (mm)
